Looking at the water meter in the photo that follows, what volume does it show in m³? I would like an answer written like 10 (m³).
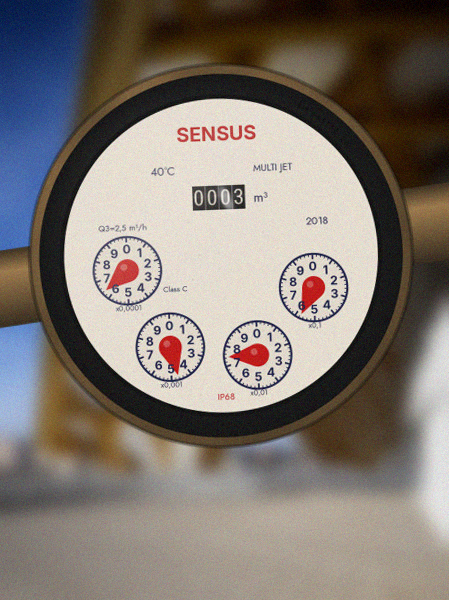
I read 3.5746 (m³)
